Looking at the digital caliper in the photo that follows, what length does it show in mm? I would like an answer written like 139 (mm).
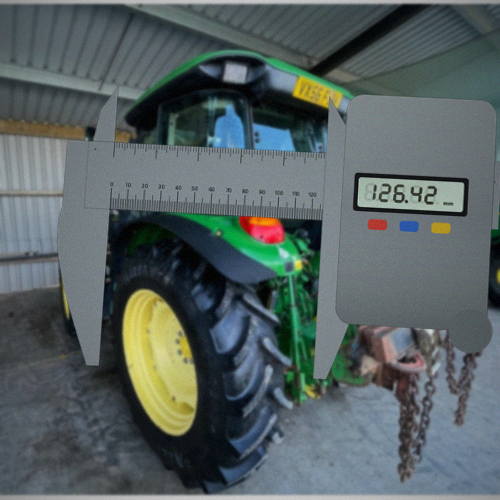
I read 126.42 (mm)
